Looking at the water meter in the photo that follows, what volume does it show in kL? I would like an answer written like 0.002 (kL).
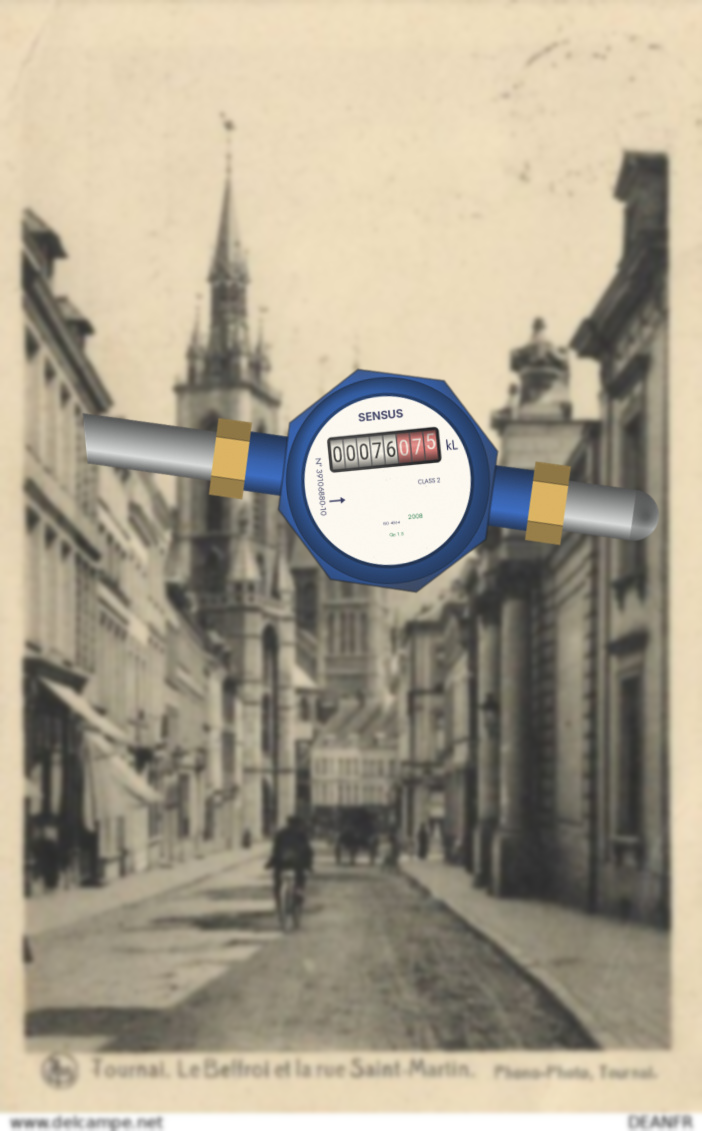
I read 76.075 (kL)
